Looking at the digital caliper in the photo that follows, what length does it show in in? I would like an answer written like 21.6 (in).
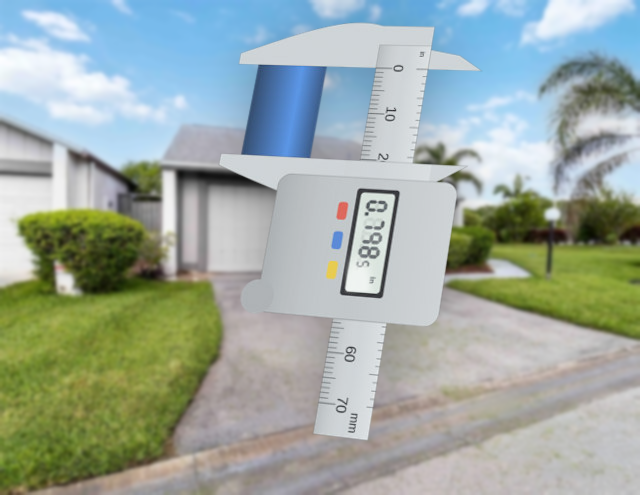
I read 0.7985 (in)
